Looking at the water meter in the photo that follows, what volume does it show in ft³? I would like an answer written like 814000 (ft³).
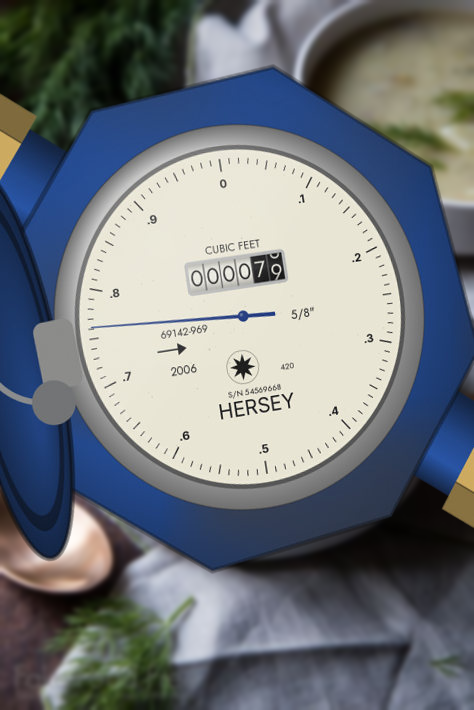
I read 78.76 (ft³)
